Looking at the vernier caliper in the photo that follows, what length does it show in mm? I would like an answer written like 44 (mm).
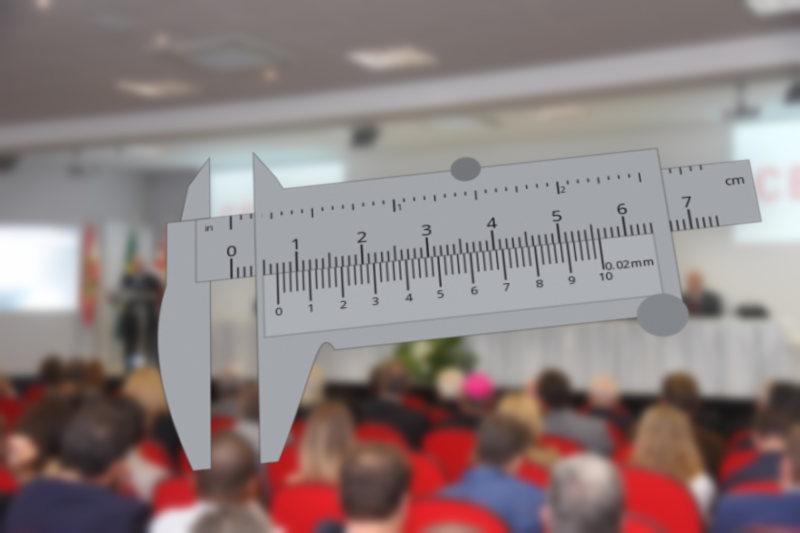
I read 7.0 (mm)
